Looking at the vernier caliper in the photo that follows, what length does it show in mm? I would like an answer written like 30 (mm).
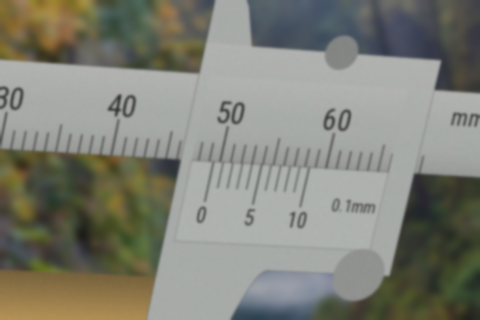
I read 49.4 (mm)
